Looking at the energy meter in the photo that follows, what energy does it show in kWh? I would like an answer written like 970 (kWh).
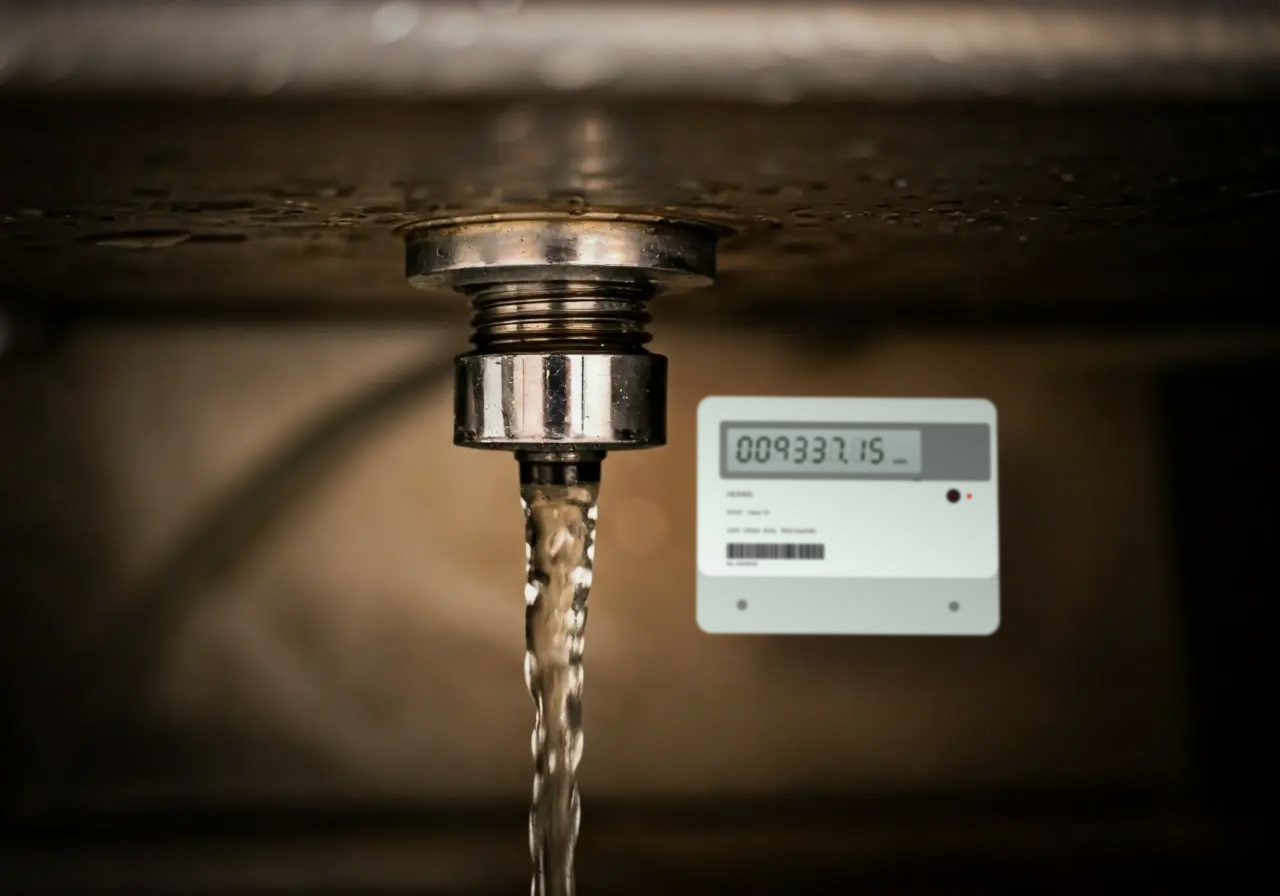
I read 9337.15 (kWh)
